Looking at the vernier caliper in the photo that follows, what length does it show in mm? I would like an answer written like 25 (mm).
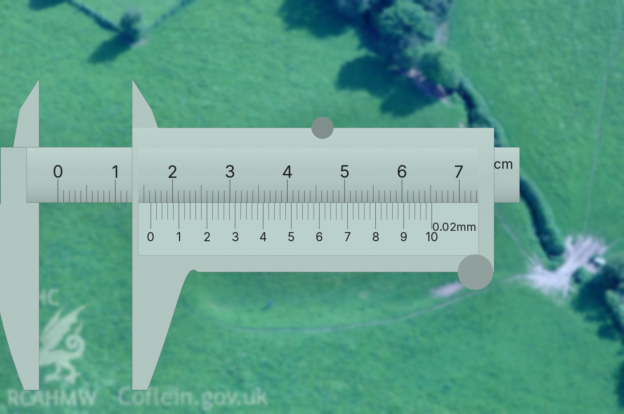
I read 16.2 (mm)
